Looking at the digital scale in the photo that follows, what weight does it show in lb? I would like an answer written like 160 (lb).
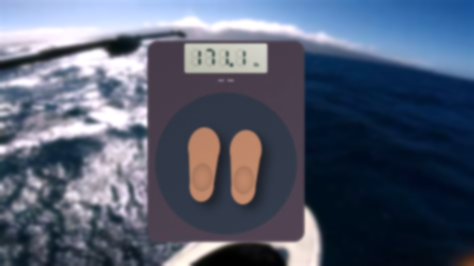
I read 171.1 (lb)
